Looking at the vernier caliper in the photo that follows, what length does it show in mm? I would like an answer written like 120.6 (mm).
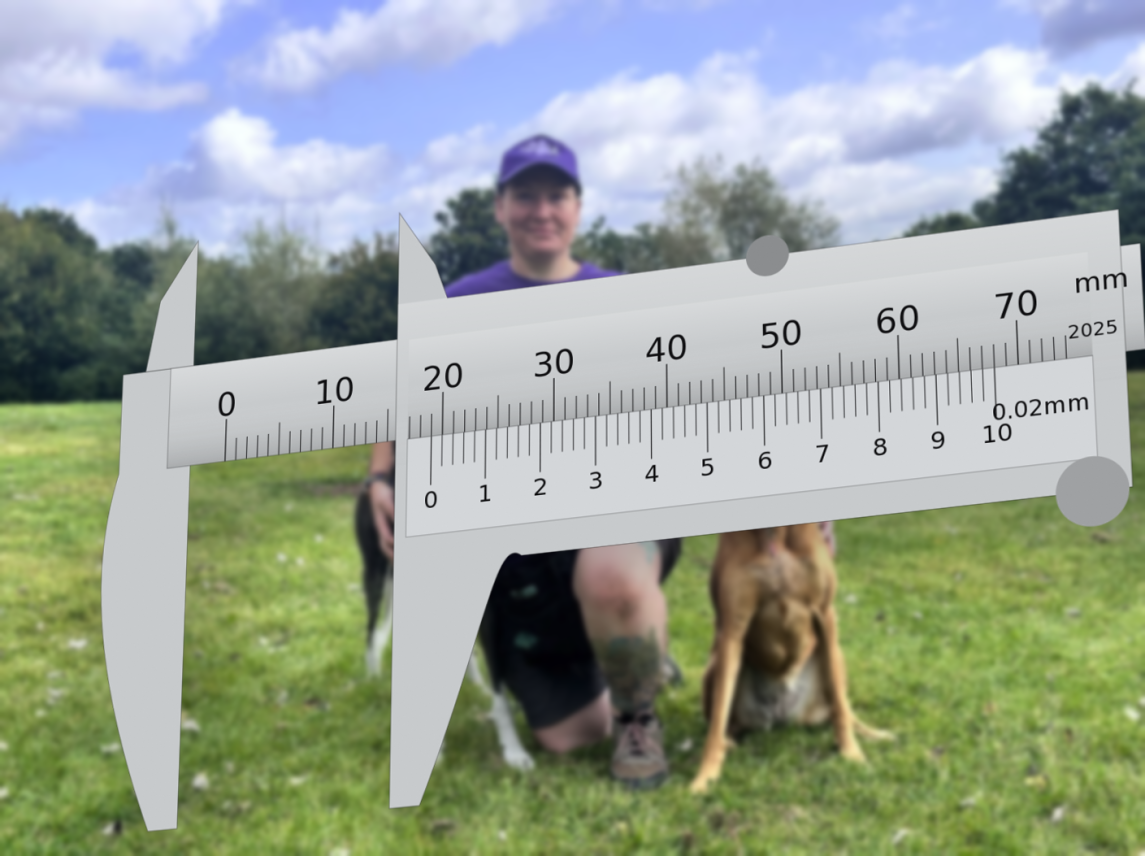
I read 19.0 (mm)
